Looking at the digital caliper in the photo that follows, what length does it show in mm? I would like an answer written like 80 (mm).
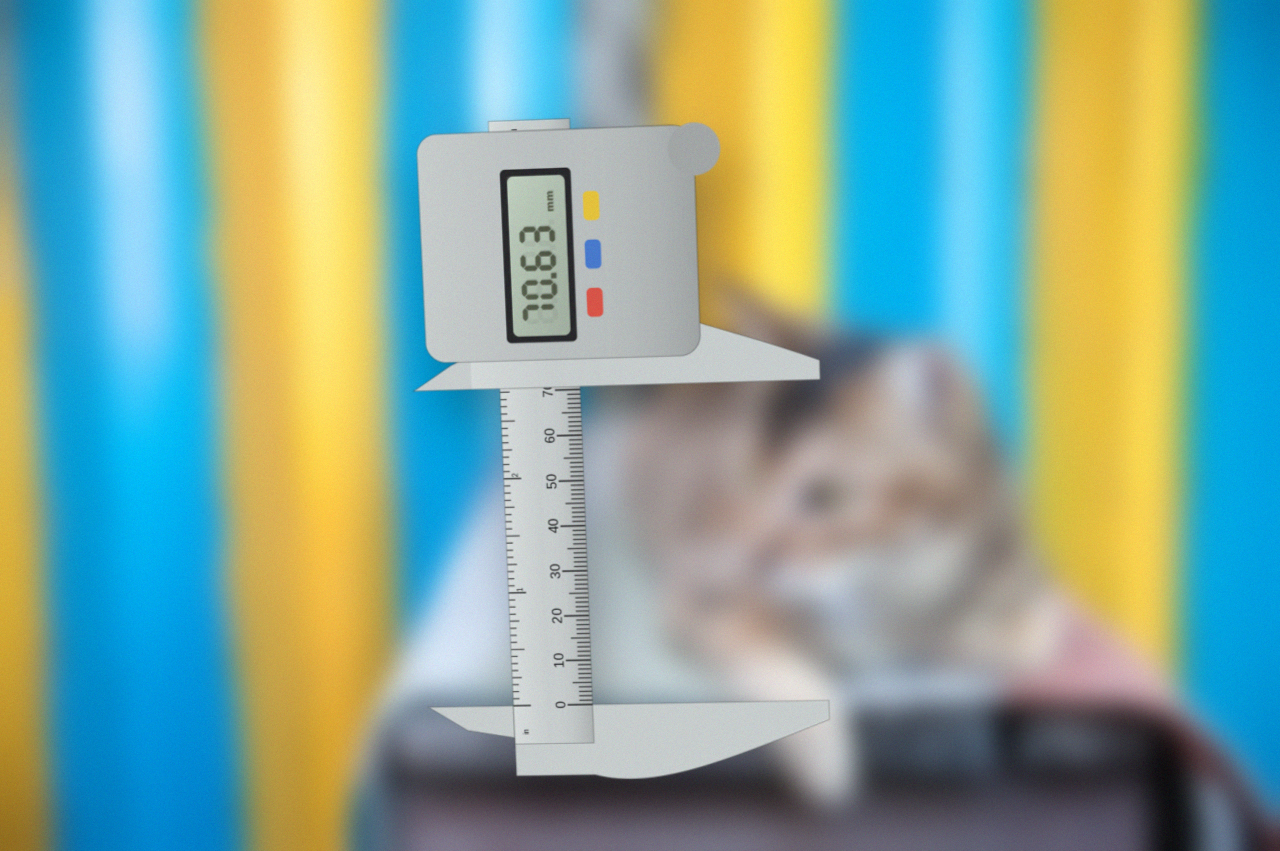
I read 70.63 (mm)
